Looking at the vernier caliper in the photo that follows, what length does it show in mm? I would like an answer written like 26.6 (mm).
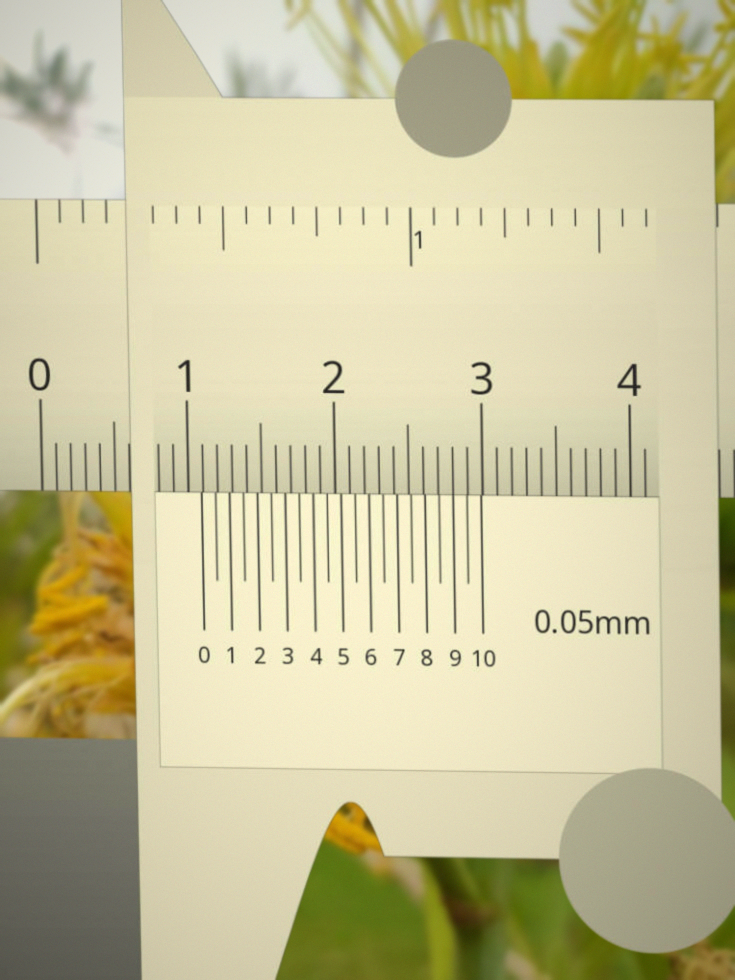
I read 10.9 (mm)
